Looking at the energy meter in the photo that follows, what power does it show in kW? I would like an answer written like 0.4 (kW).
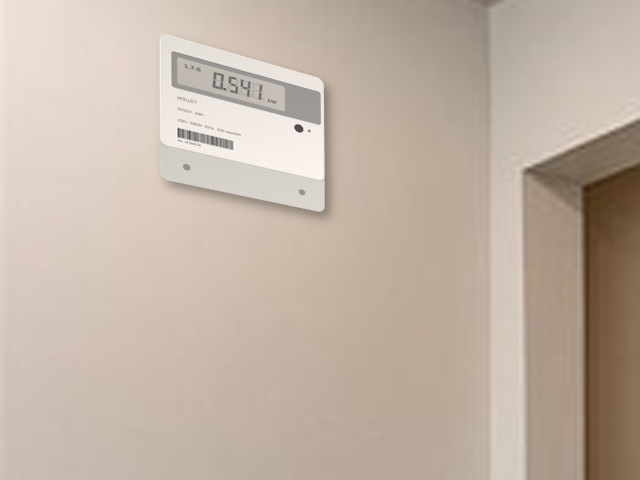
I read 0.541 (kW)
